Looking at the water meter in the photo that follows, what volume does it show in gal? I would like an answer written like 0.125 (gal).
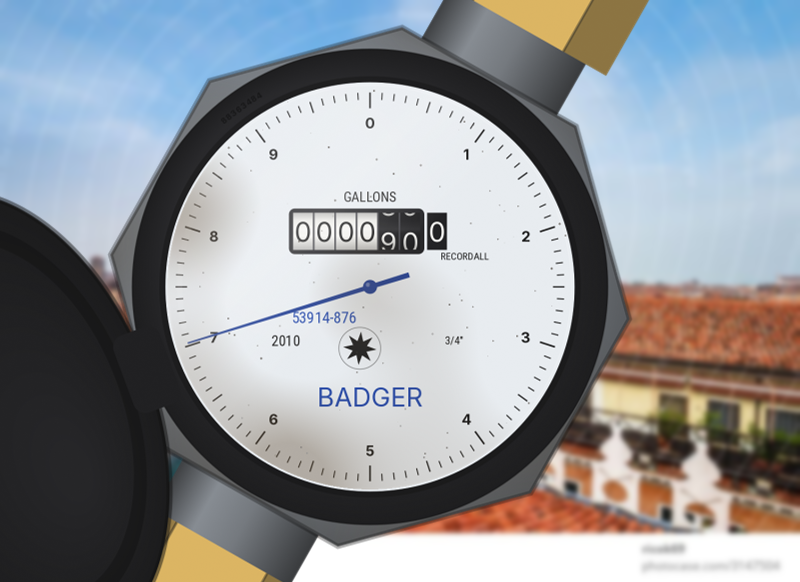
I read 897.0 (gal)
